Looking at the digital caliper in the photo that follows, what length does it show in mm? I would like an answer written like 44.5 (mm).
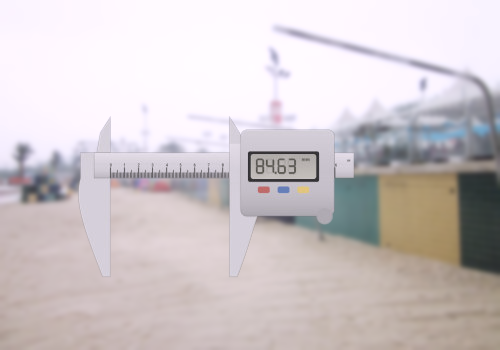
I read 84.63 (mm)
